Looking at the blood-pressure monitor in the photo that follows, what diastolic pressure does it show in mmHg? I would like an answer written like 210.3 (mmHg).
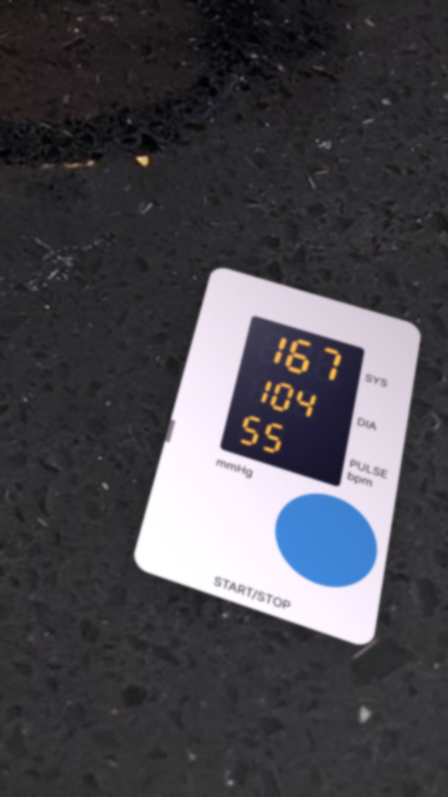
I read 104 (mmHg)
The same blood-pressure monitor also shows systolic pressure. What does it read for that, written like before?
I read 167 (mmHg)
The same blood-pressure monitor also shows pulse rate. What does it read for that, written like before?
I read 55 (bpm)
